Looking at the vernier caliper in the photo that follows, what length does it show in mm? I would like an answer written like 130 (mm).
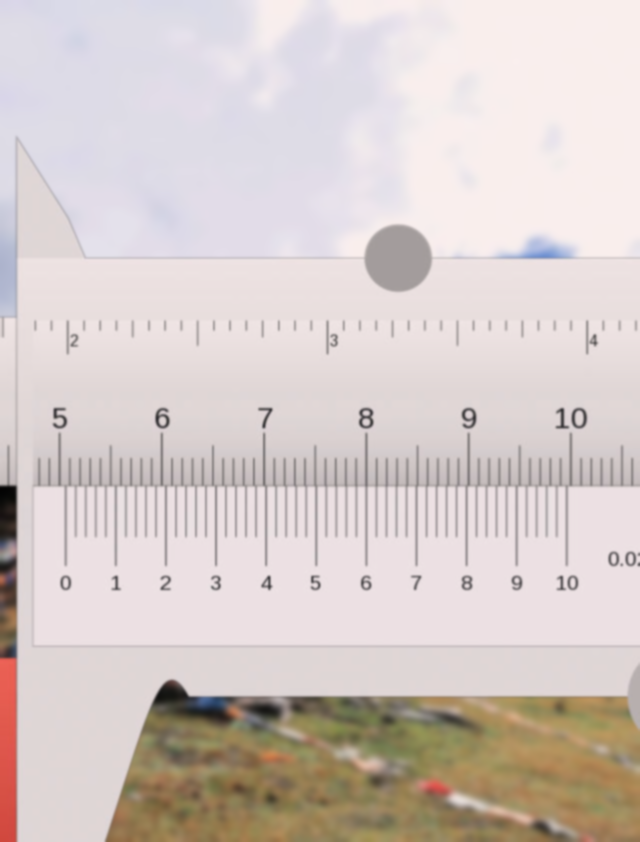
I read 50.6 (mm)
